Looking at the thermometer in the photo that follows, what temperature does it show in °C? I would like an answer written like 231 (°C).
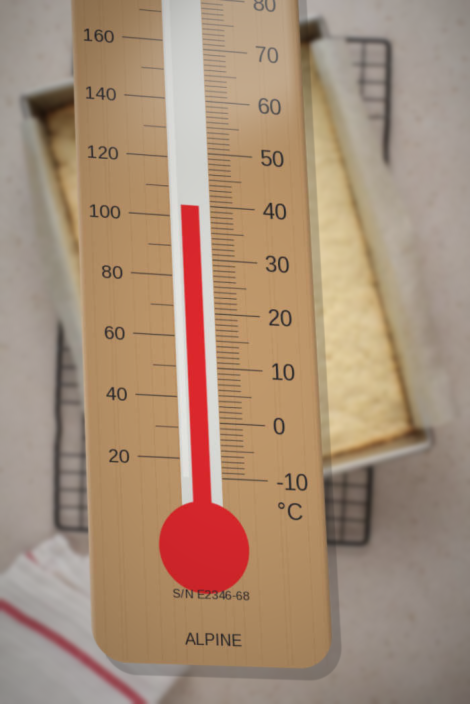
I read 40 (°C)
